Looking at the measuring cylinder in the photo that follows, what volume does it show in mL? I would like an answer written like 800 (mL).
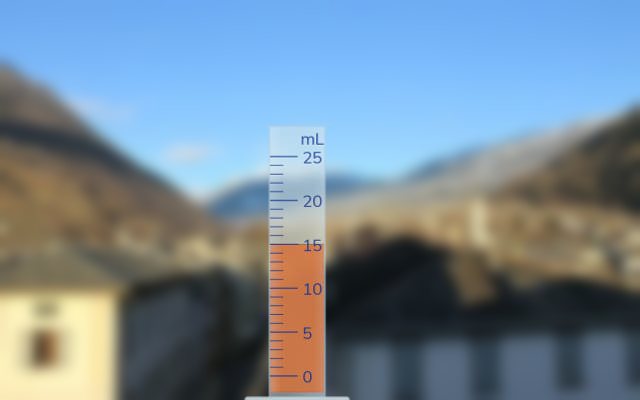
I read 15 (mL)
